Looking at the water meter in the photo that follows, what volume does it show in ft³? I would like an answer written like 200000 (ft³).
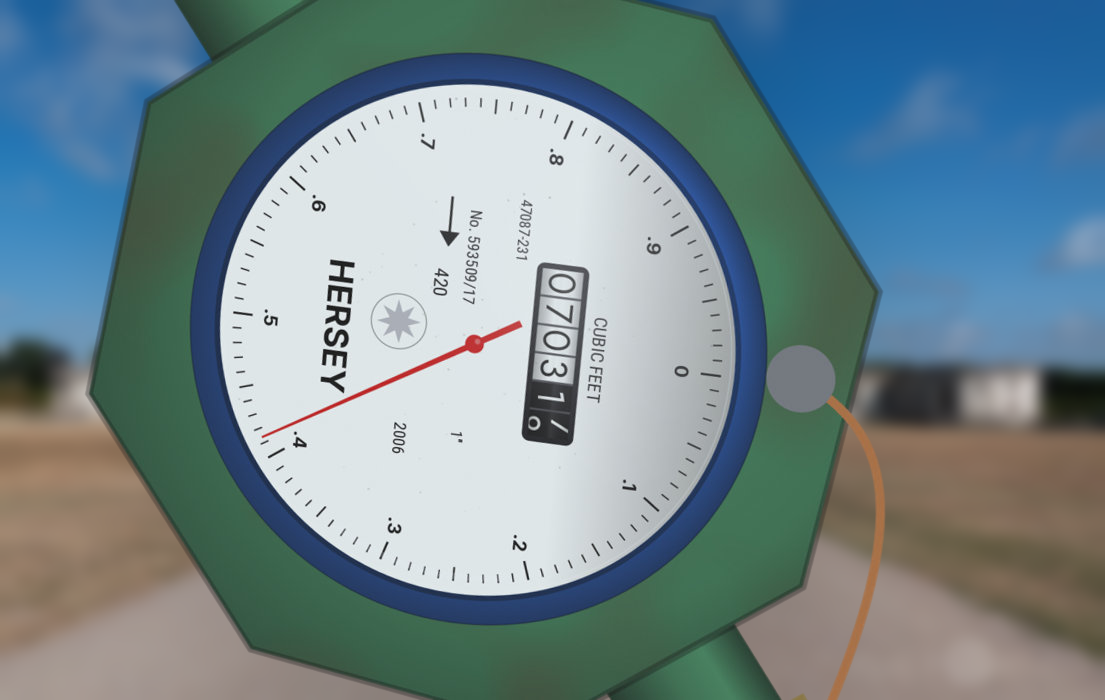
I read 70317.41 (ft³)
